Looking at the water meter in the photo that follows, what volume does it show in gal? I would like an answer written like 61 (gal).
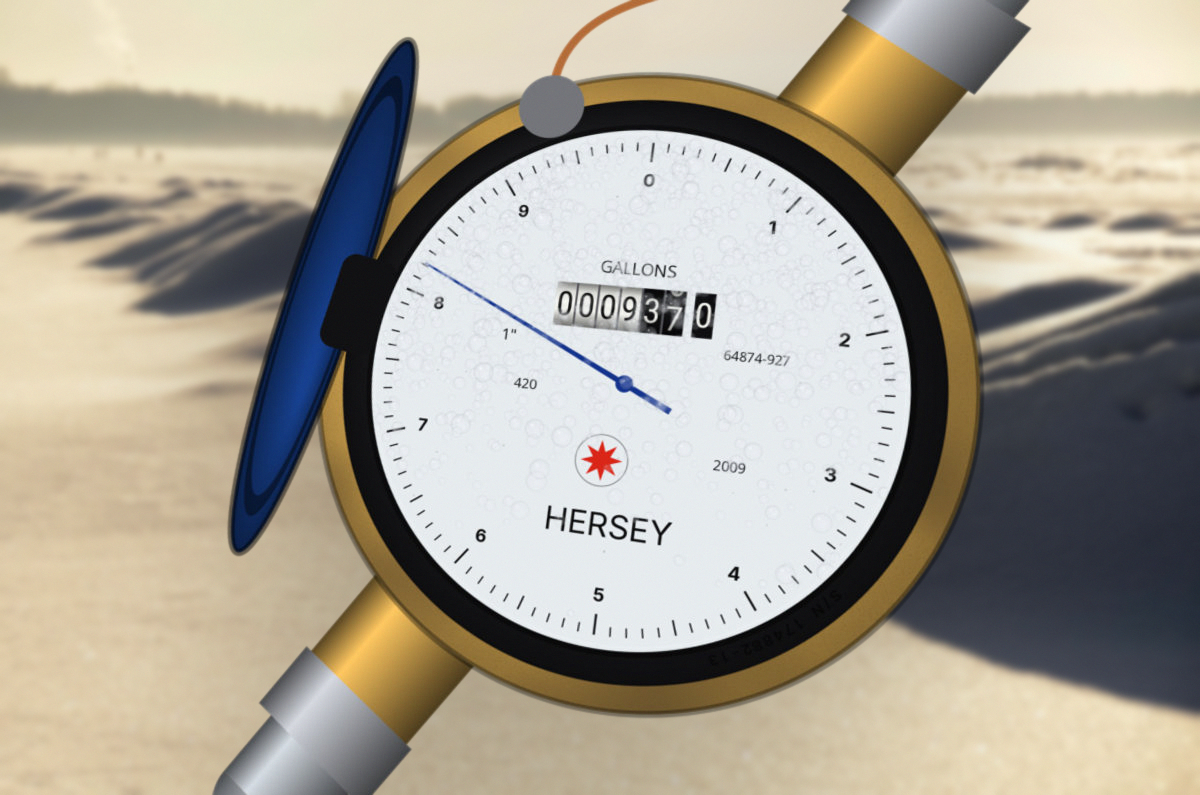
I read 9368.2 (gal)
